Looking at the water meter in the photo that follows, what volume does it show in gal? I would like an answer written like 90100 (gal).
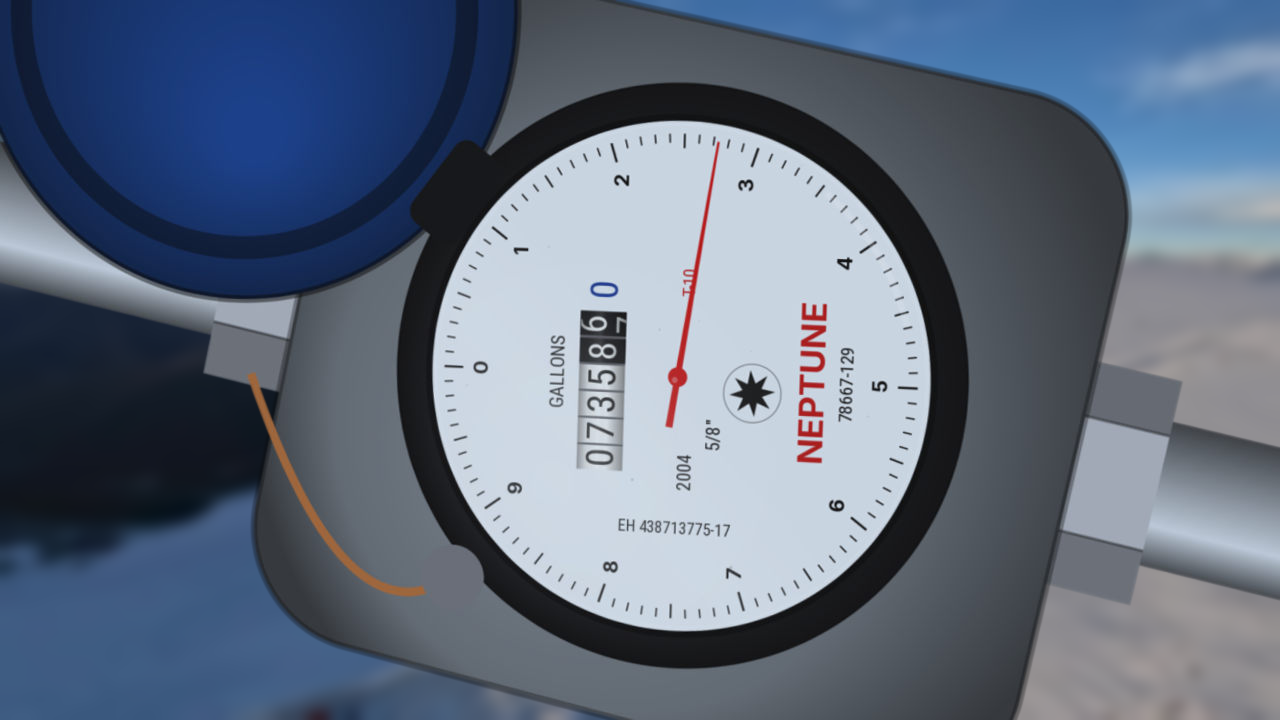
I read 735862.7 (gal)
